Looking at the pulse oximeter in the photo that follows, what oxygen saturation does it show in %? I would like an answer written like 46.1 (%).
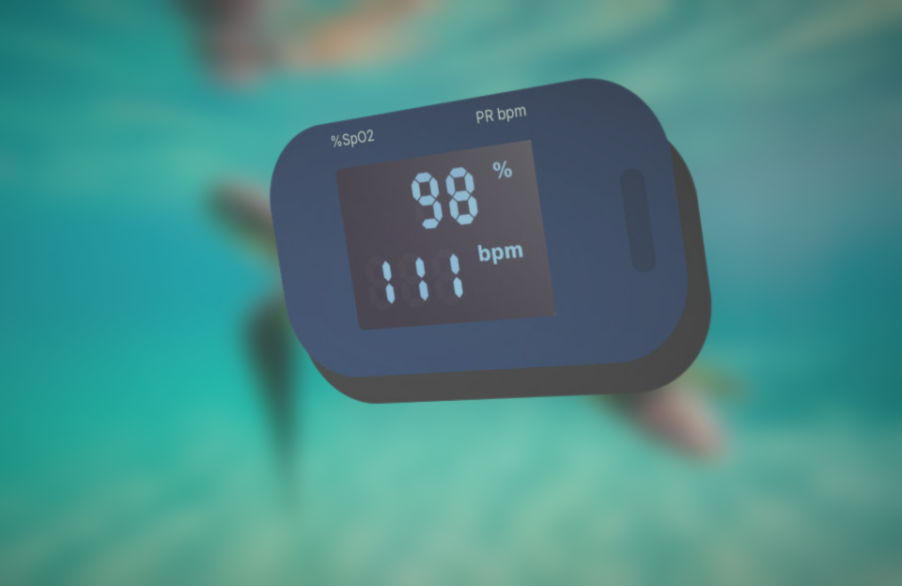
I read 98 (%)
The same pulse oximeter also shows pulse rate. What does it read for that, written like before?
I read 111 (bpm)
